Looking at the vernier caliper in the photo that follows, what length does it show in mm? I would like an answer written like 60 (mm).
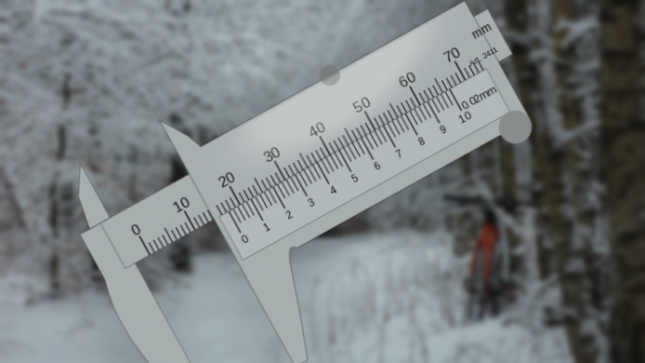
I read 17.5 (mm)
